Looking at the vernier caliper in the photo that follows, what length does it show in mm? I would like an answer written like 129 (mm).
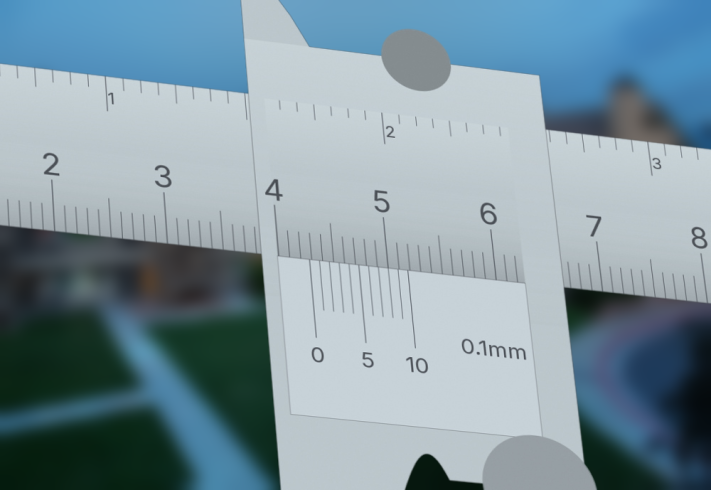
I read 42.8 (mm)
